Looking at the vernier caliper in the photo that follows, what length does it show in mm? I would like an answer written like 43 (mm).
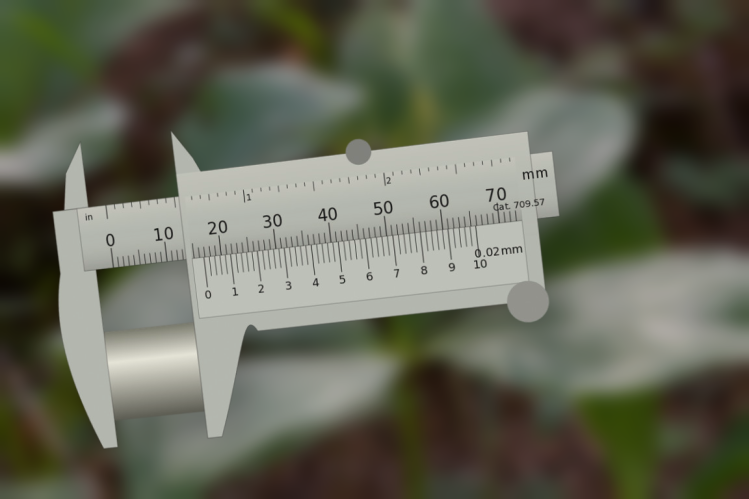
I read 16.8 (mm)
